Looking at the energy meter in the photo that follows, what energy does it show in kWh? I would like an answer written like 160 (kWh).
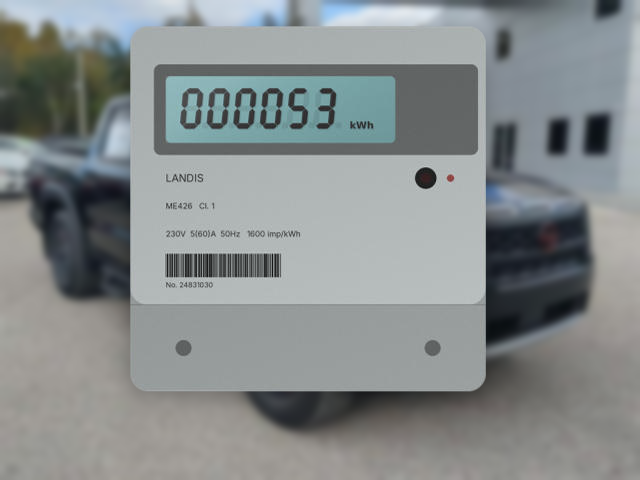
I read 53 (kWh)
